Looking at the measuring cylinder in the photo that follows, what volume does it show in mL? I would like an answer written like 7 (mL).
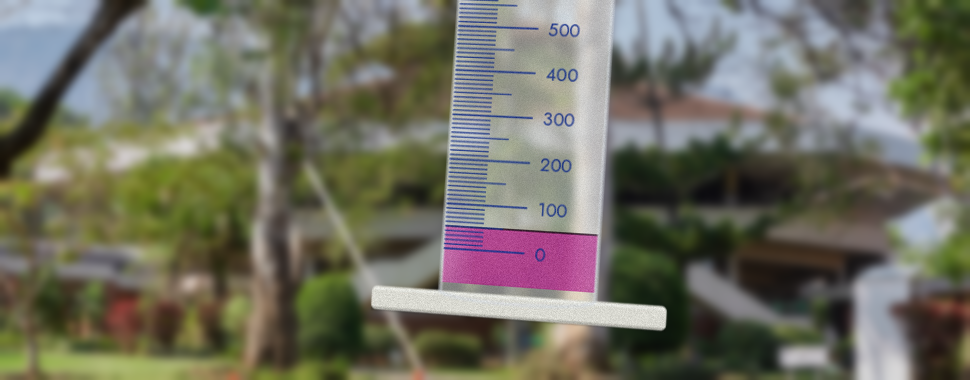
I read 50 (mL)
